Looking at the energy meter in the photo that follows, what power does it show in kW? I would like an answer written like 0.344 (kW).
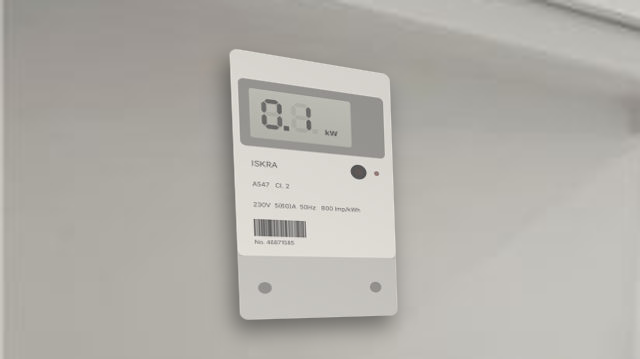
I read 0.1 (kW)
